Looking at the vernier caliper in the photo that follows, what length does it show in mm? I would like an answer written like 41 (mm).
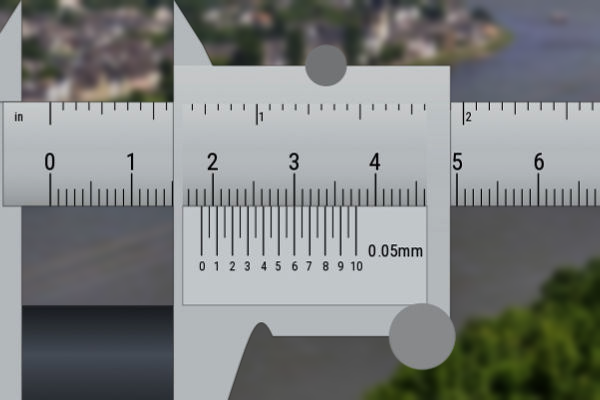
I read 18.6 (mm)
